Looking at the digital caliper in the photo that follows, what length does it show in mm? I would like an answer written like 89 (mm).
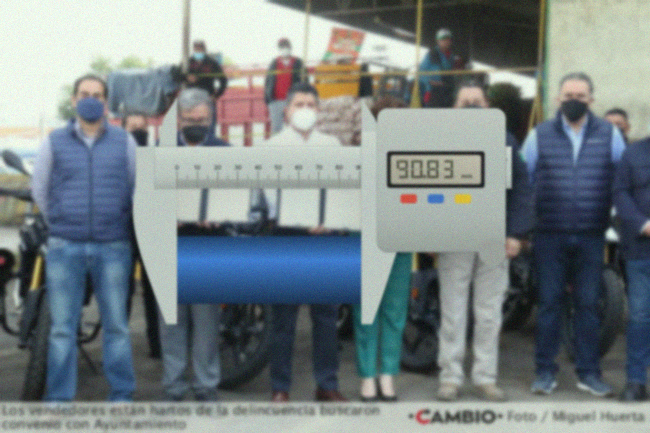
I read 90.83 (mm)
